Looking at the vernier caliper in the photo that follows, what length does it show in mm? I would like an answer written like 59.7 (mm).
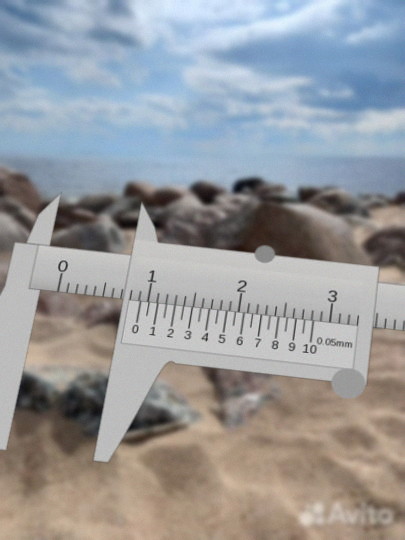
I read 9.2 (mm)
